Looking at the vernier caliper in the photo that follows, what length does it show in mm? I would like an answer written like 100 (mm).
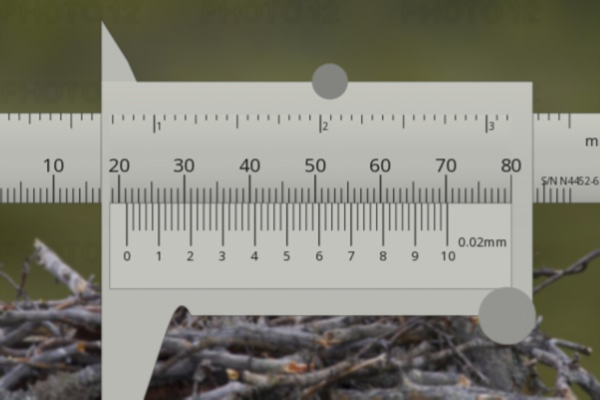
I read 21.2 (mm)
